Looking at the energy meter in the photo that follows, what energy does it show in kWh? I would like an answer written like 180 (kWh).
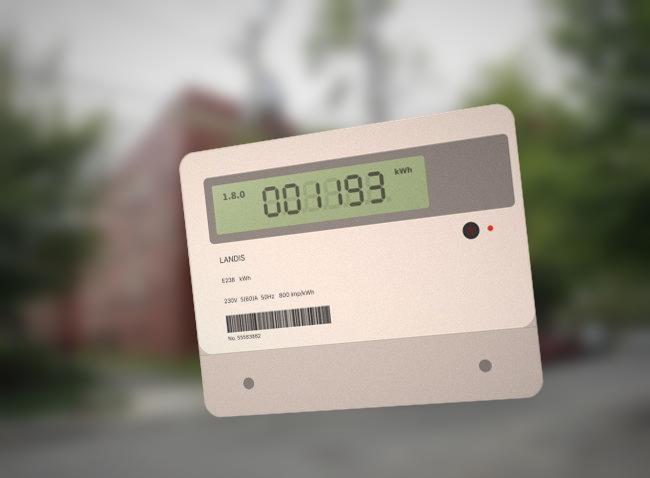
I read 1193 (kWh)
